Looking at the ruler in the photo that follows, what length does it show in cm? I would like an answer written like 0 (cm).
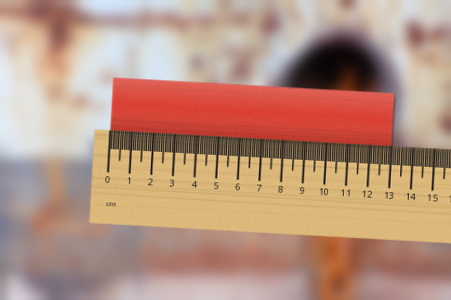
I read 13 (cm)
